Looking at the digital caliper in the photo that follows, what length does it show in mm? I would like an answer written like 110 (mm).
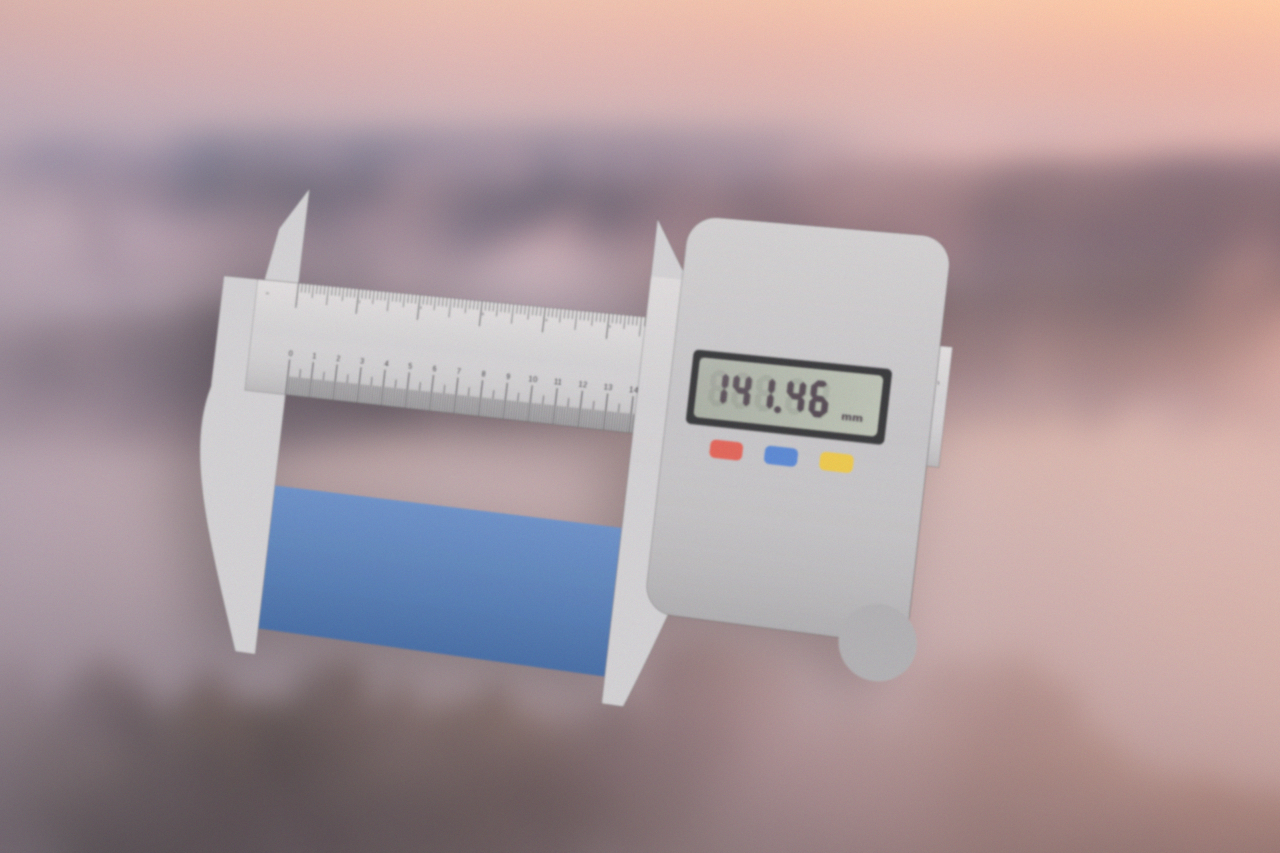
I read 141.46 (mm)
